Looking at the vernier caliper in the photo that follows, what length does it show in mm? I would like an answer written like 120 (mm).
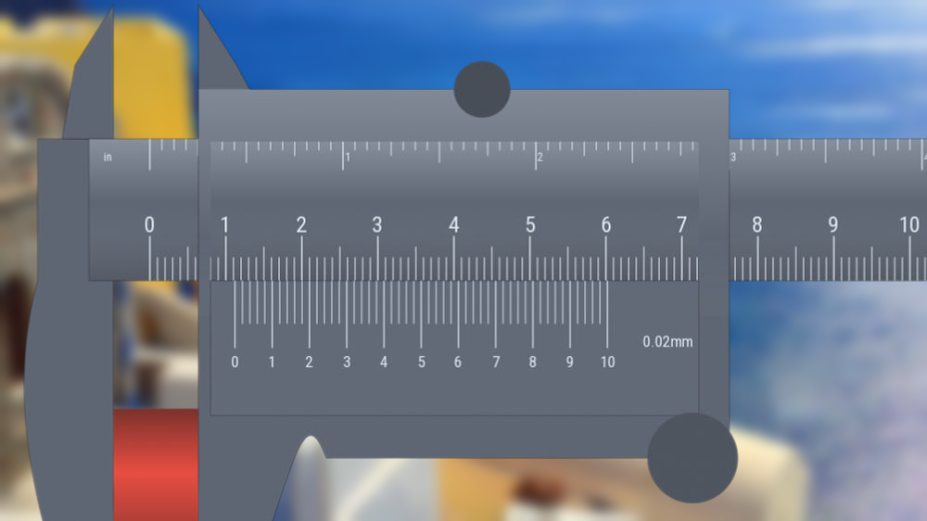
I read 11.2 (mm)
